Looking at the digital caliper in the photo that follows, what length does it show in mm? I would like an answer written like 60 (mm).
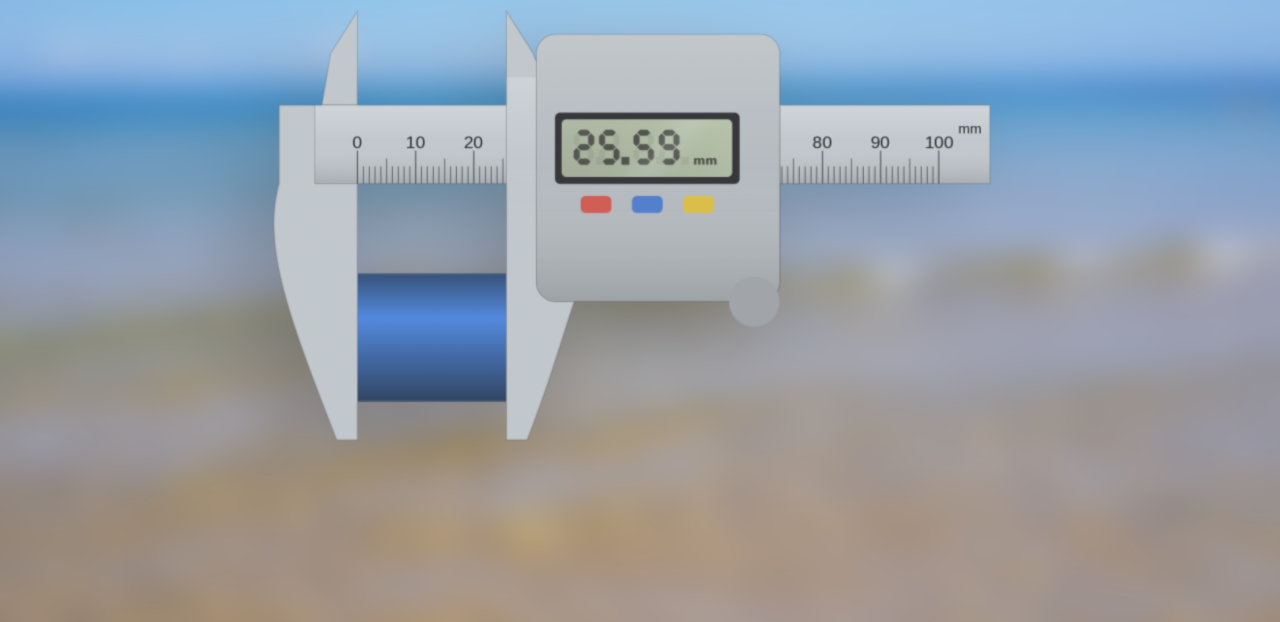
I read 25.59 (mm)
